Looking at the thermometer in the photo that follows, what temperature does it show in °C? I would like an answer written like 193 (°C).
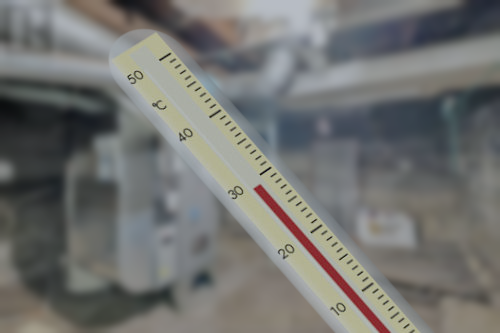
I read 29 (°C)
